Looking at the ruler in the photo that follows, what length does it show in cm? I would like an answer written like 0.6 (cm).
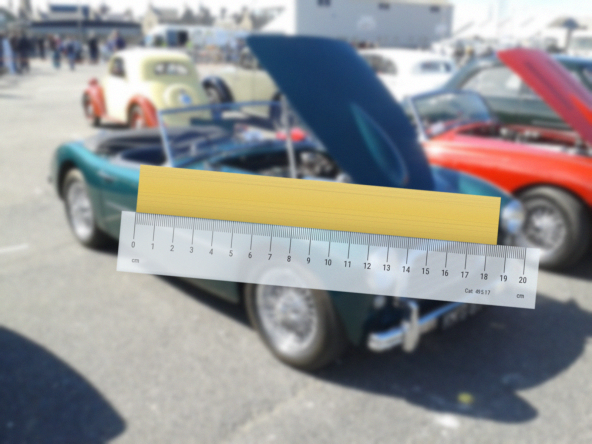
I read 18.5 (cm)
